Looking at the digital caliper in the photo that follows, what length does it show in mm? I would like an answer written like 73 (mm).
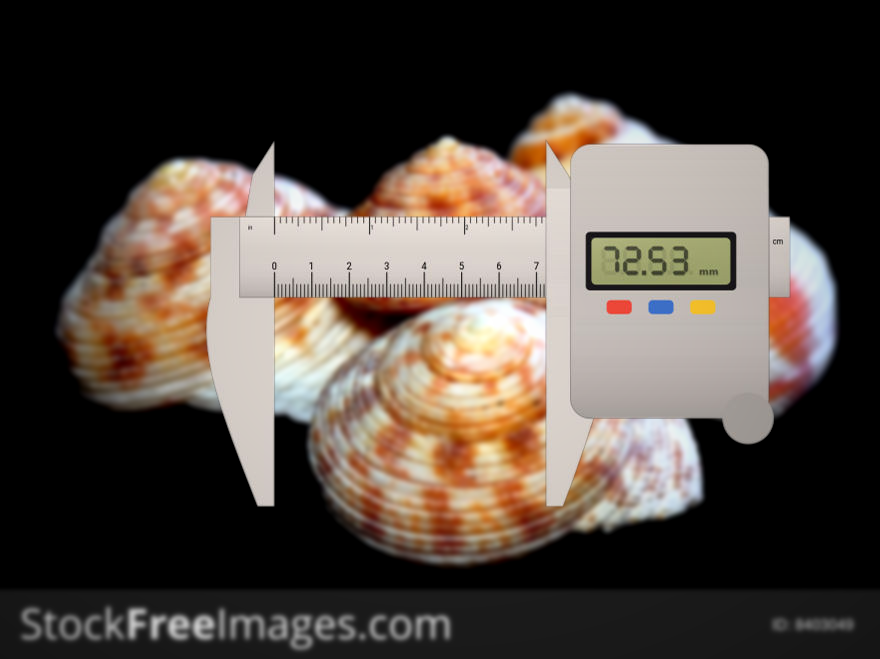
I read 72.53 (mm)
